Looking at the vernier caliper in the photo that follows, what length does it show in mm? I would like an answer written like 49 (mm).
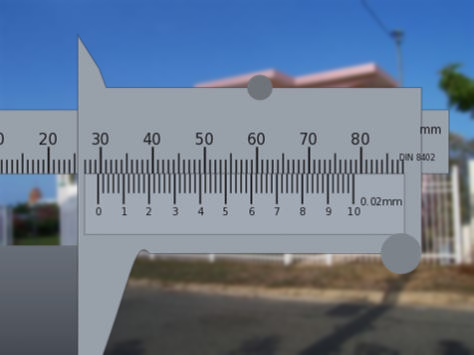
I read 29.5 (mm)
